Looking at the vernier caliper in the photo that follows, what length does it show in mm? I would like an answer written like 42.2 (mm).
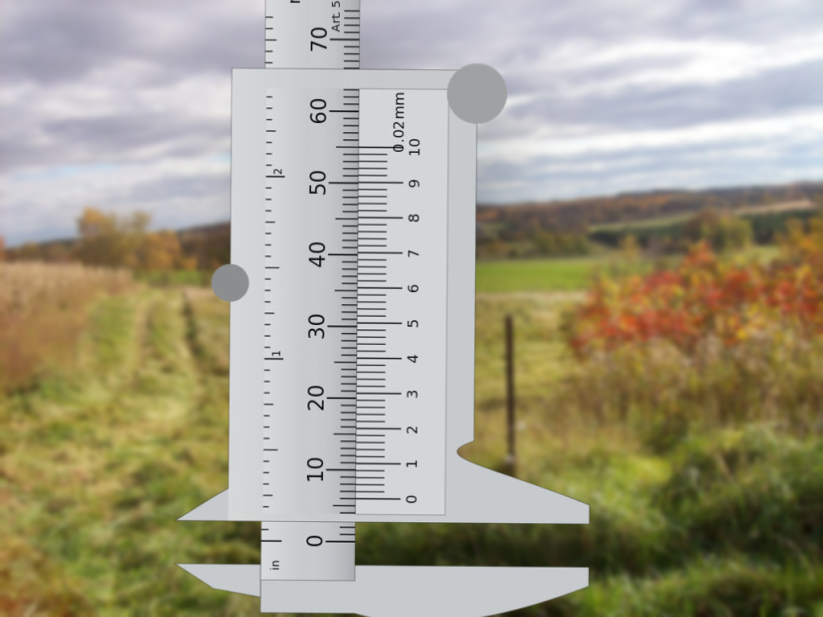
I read 6.0 (mm)
